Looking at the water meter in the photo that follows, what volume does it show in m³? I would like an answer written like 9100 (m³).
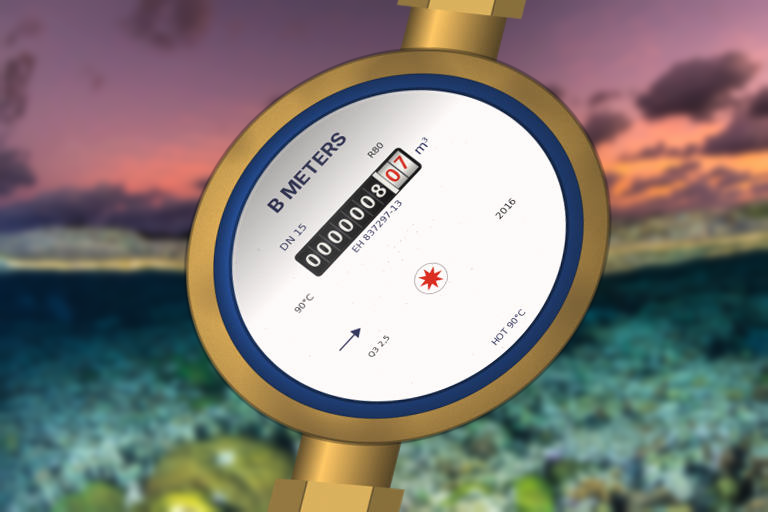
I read 8.07 (m³)
